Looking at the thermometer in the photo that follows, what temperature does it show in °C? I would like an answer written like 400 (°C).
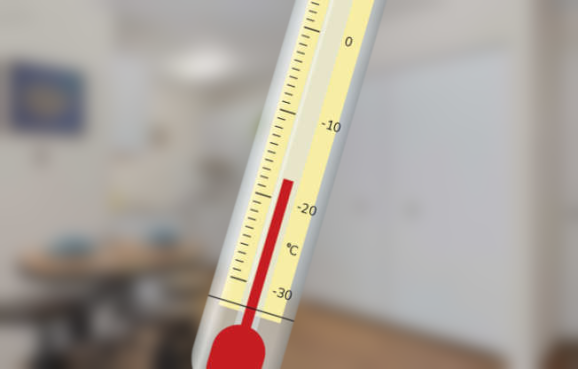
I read -17.5 (°C)
